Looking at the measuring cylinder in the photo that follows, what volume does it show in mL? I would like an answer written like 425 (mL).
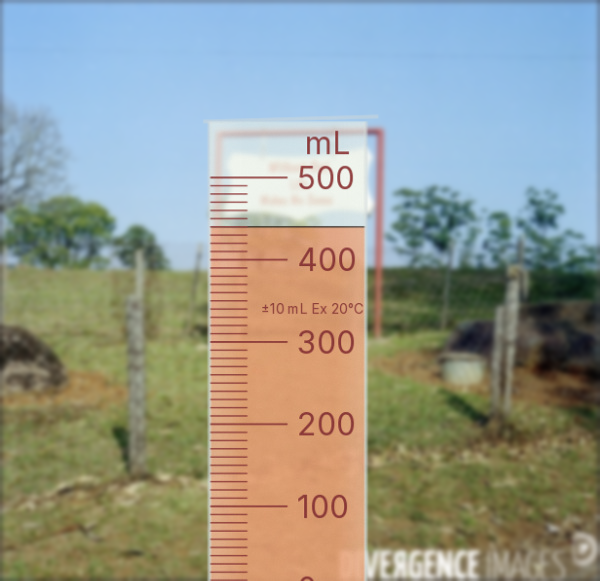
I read 440 (mL)
